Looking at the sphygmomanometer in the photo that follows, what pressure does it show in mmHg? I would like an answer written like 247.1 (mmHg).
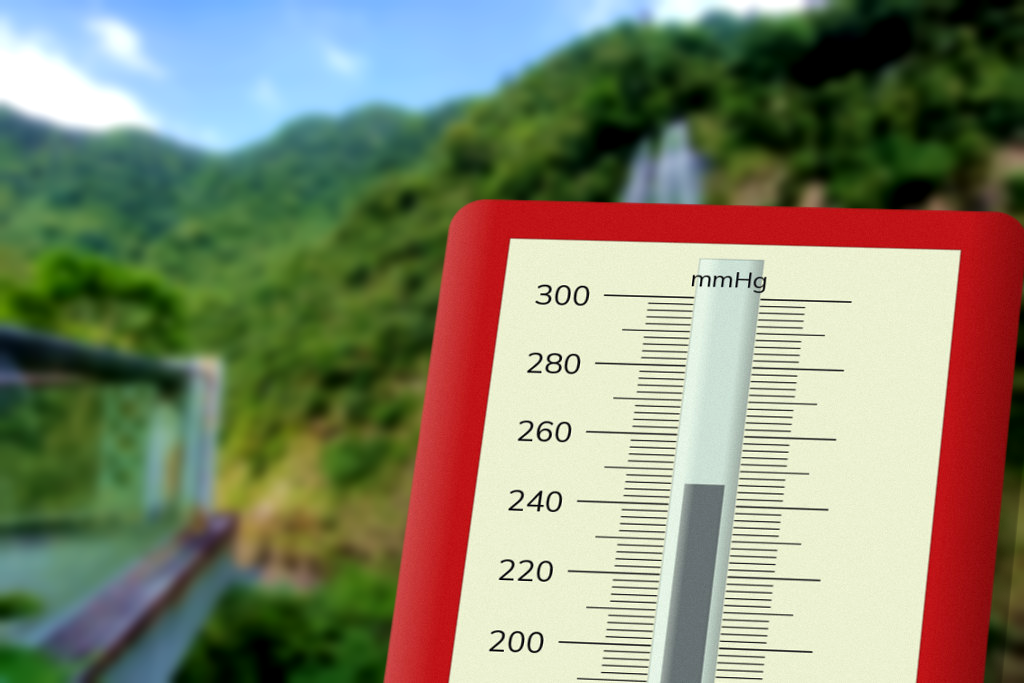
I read 246 (mmHg)
